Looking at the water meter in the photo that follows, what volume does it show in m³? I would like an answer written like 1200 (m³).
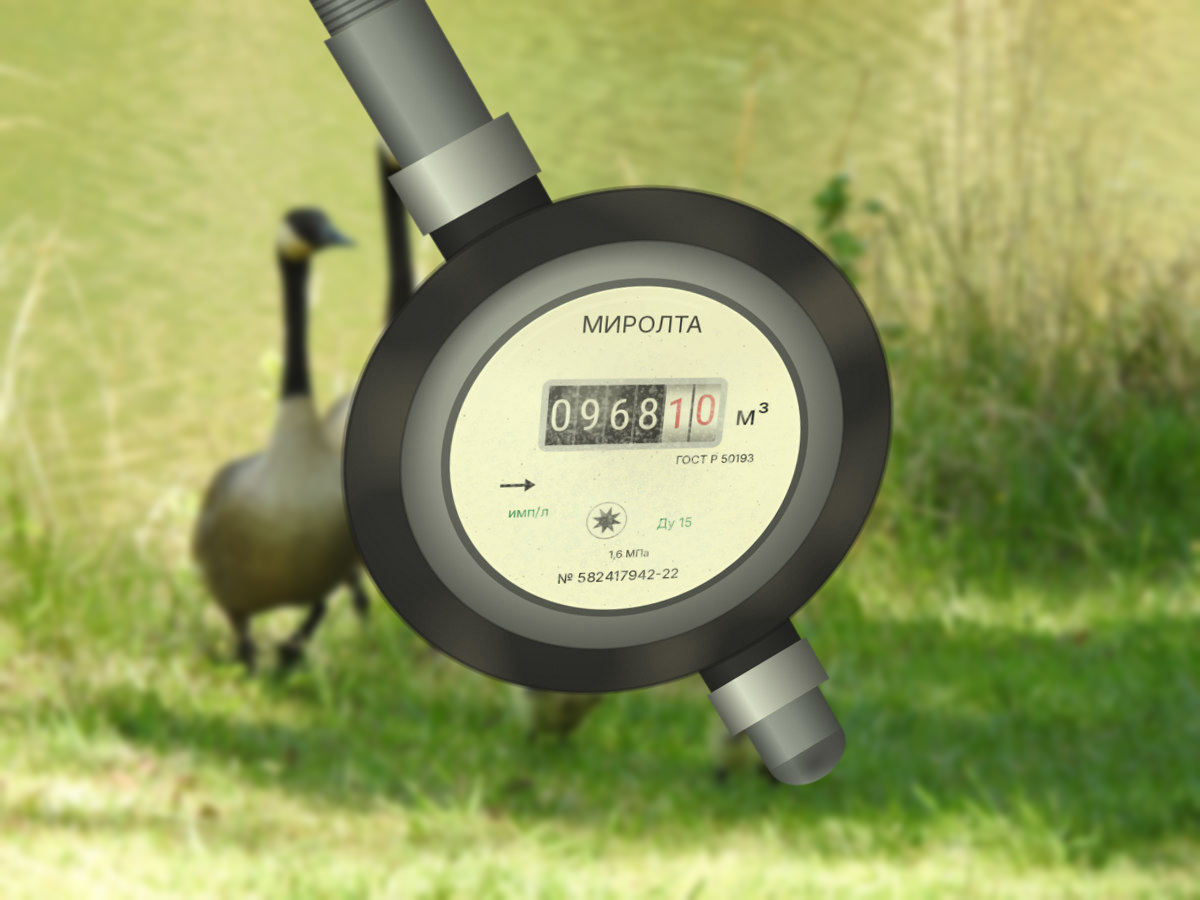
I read 968.10 (m³)
